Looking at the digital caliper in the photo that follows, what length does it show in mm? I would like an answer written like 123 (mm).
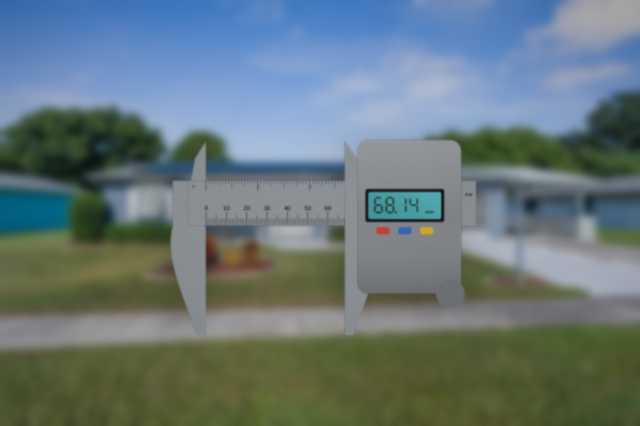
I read 68.14 (mm)
